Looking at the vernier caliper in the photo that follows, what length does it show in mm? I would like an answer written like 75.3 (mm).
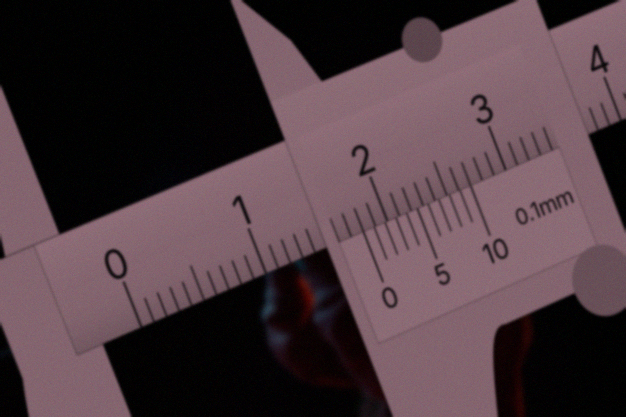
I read 18.0 (mm)
